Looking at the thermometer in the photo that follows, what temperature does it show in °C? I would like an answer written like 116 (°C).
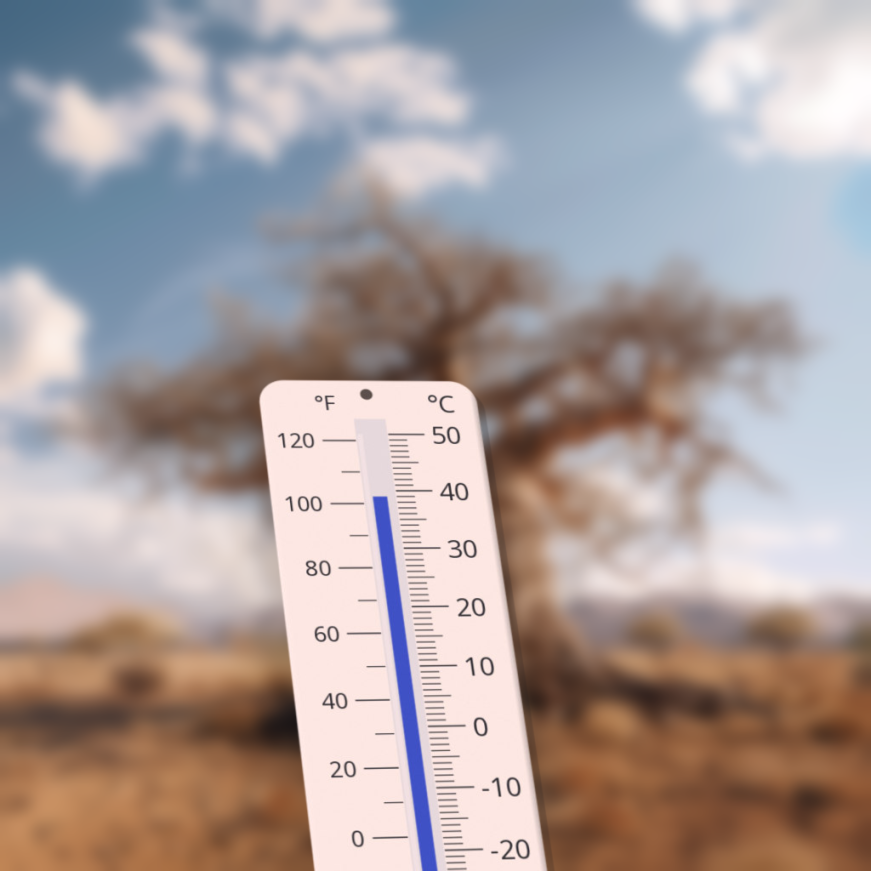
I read 39 (°C)
